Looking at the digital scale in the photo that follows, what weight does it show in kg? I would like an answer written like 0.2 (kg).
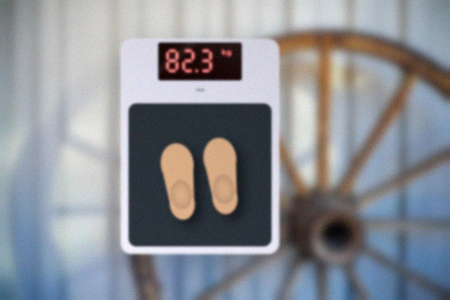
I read 82.3 (kg)
